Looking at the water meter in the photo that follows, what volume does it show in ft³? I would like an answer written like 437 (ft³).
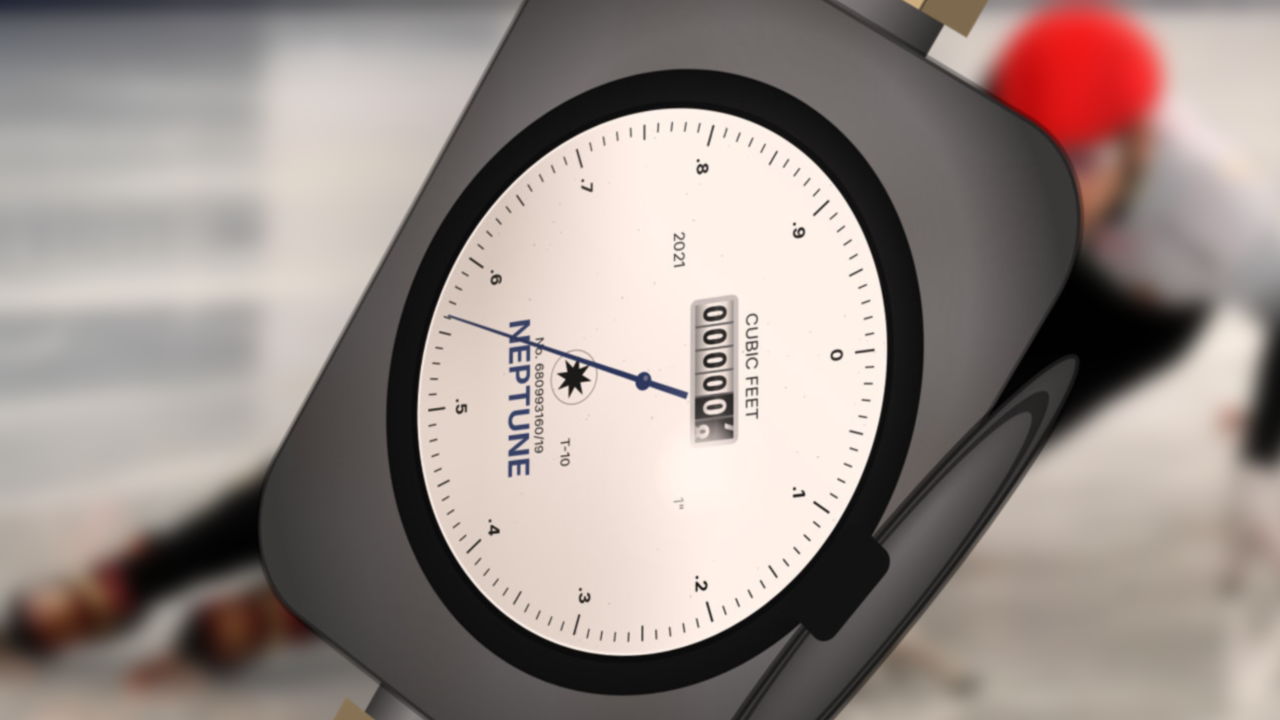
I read 7.56 (ft³)
